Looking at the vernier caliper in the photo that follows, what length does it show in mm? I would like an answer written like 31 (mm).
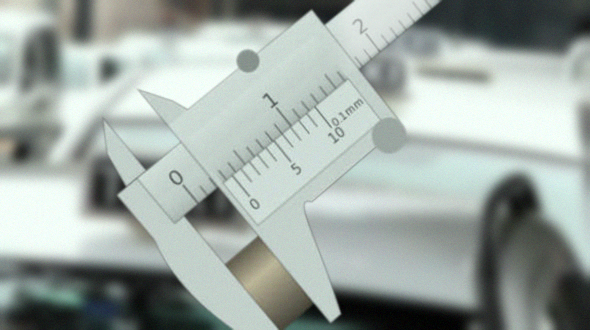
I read 3.6 (mm)
